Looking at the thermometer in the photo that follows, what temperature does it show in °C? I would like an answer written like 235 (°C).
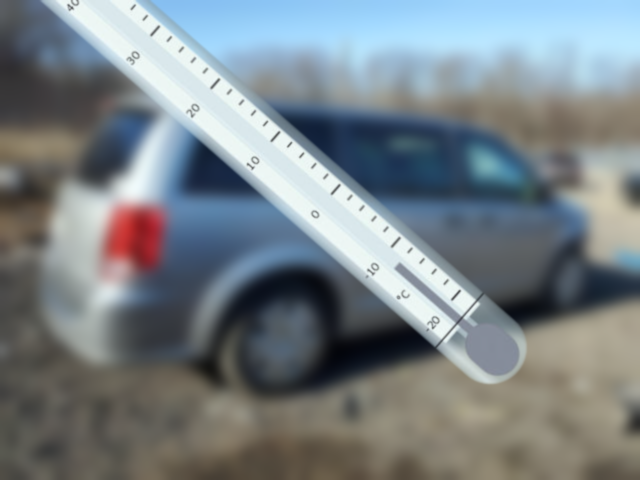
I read -12 (°C)
